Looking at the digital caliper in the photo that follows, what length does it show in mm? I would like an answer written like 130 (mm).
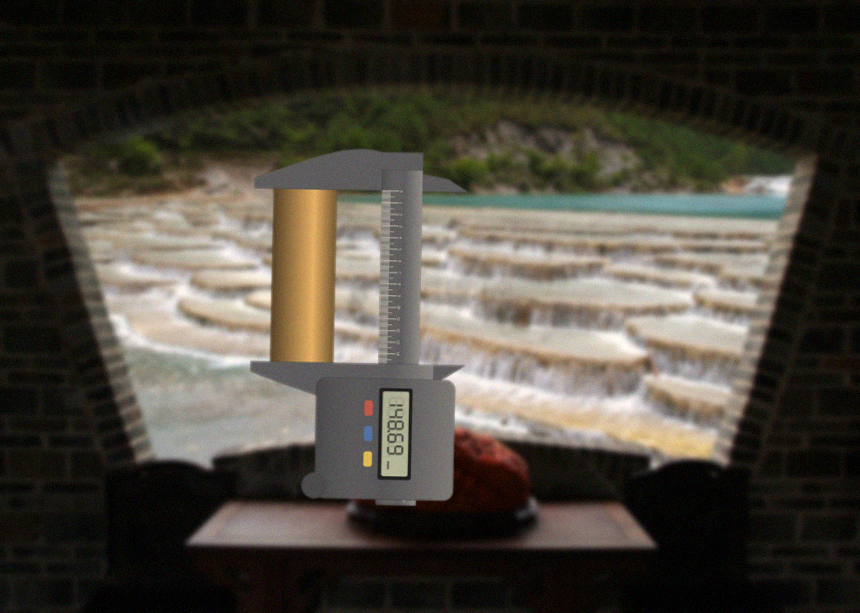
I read 148.69 (mm)
